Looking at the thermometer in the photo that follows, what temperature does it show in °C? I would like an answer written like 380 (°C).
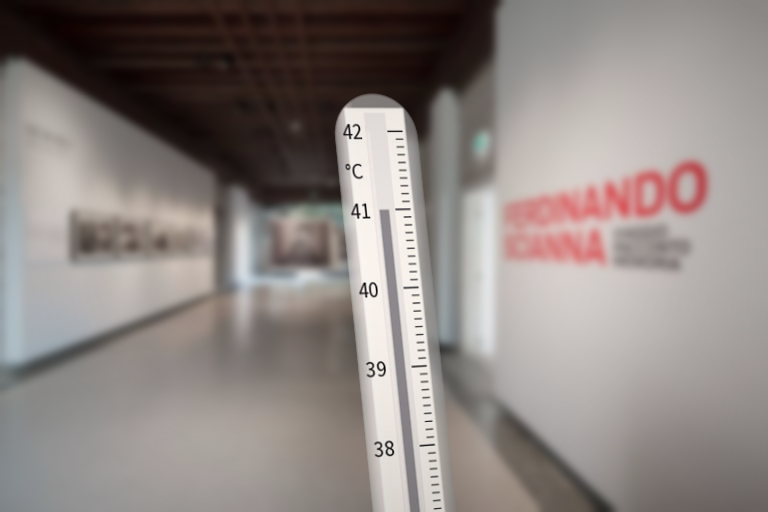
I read 41 (°C)
